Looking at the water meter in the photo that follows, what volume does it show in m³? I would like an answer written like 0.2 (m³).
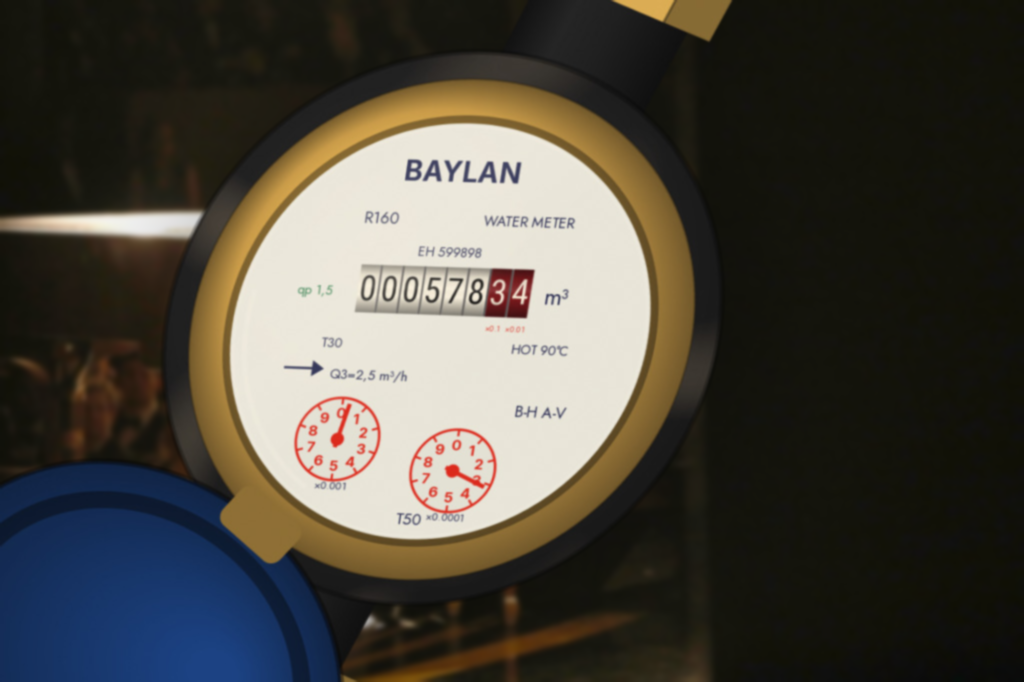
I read 578.3403 (m³)
